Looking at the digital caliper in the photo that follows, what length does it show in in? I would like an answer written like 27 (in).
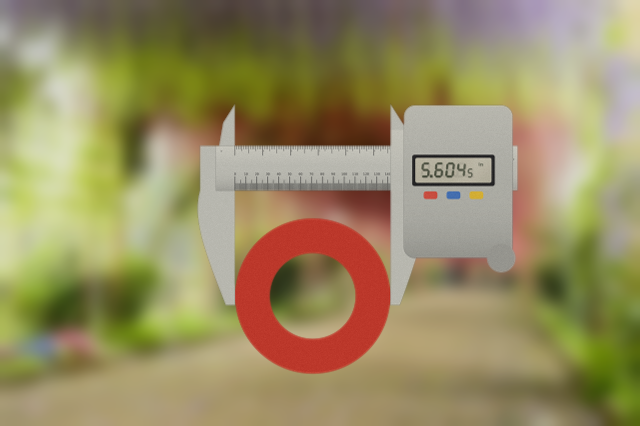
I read 5.6045 (in)
